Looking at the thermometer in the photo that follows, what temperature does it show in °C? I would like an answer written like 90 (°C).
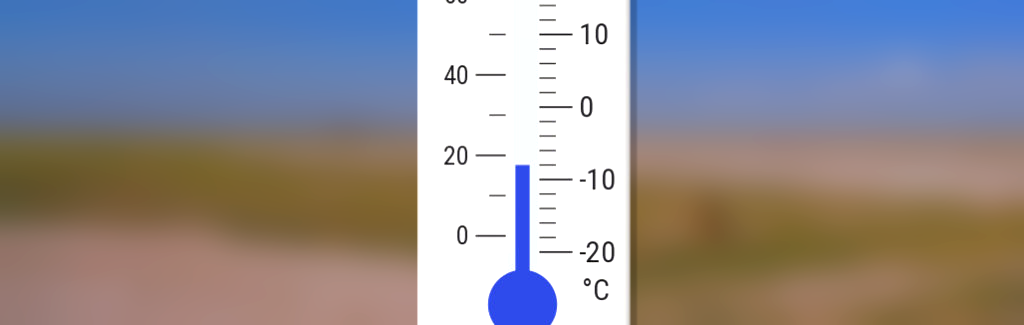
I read -8 (°C)
